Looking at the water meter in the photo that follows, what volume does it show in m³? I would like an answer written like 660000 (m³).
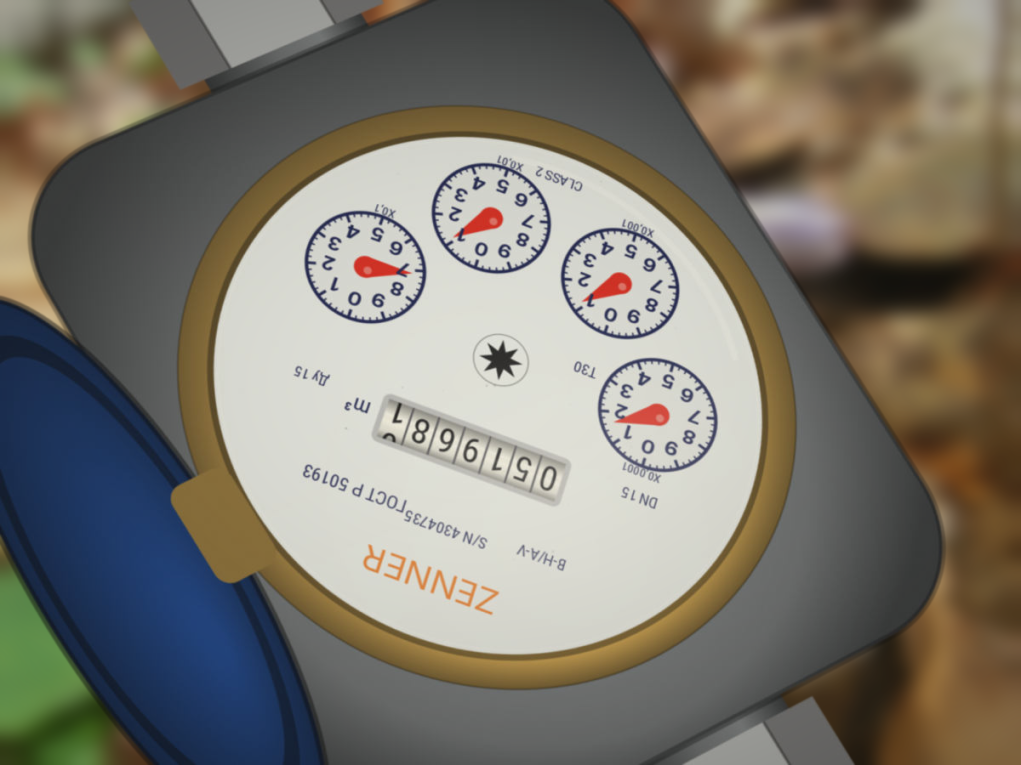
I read 519680.7111 (m³)
